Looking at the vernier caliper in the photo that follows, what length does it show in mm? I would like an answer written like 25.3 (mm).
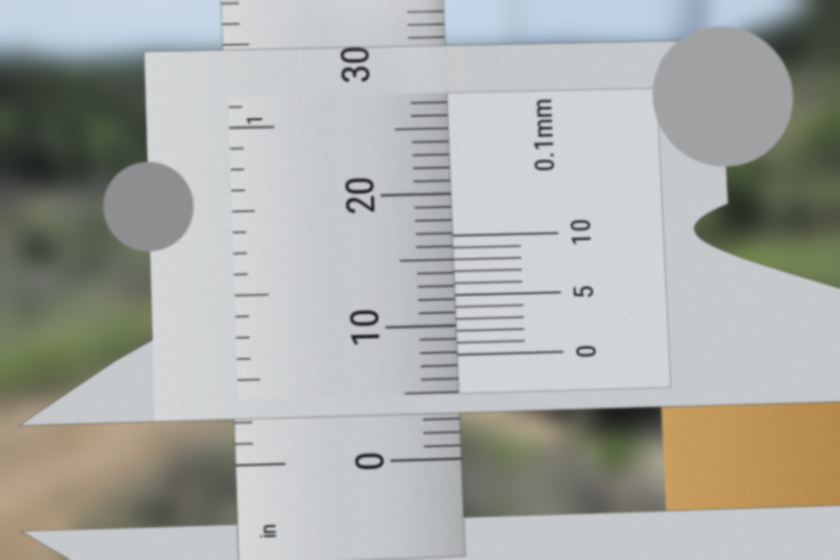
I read 7.8 (mm)
